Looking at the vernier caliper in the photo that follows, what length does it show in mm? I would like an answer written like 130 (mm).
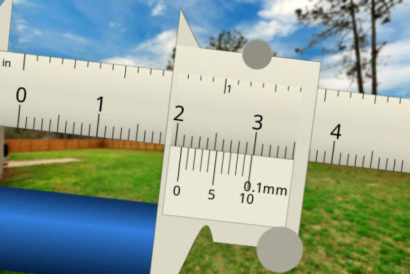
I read 20.8 (mm)
